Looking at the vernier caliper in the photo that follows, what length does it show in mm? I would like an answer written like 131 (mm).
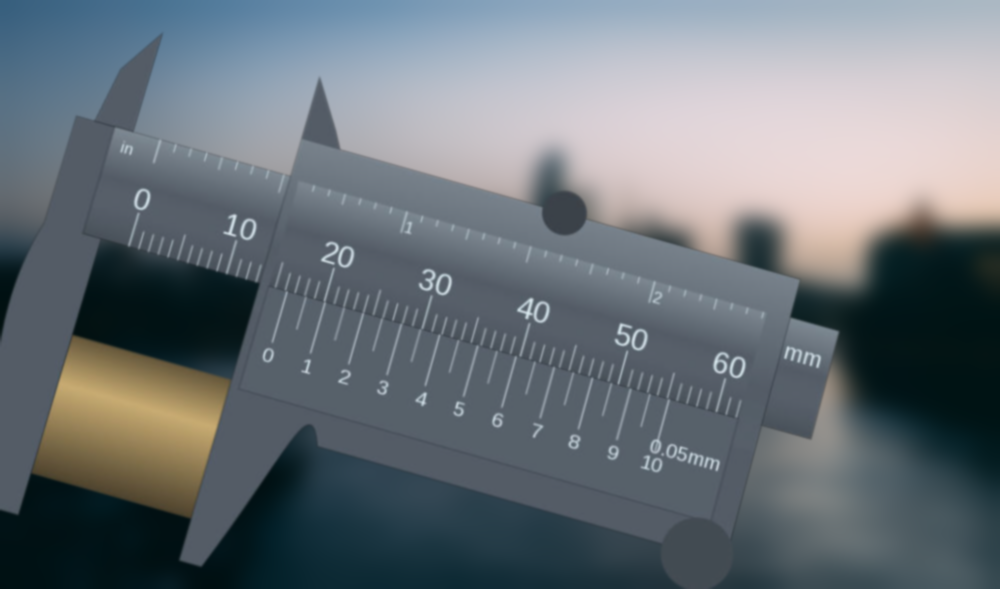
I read 16.2 (mm)
